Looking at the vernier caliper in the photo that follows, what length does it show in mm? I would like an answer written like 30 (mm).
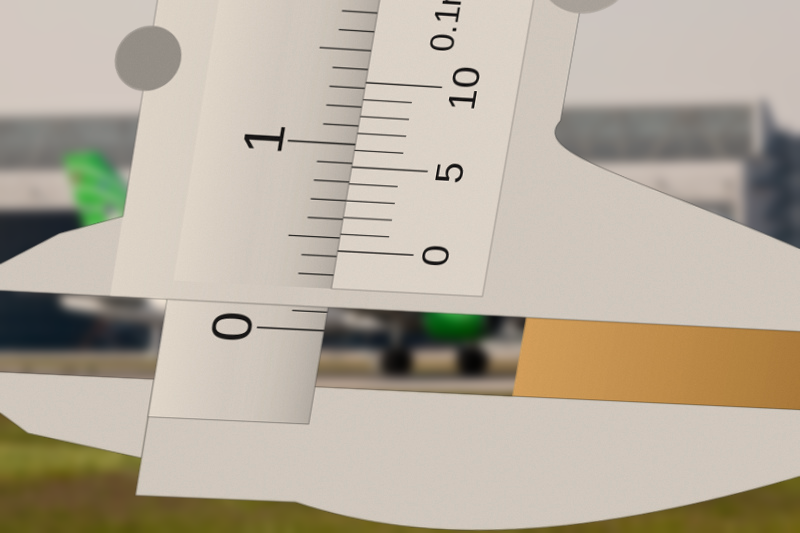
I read 4.3 (mm)
